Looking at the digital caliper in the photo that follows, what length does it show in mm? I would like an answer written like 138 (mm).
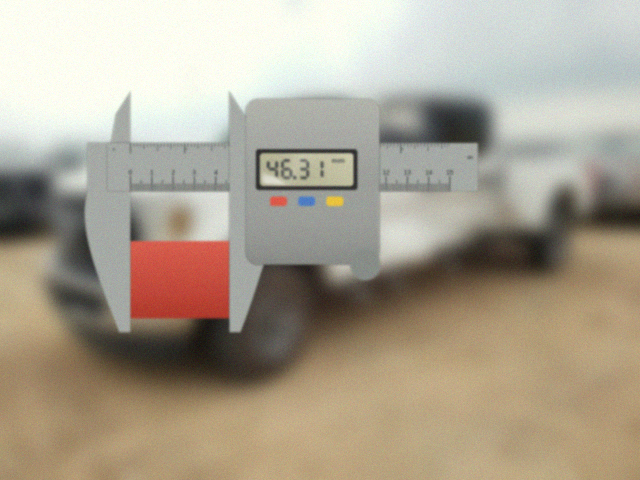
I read 46.31 (mm)
